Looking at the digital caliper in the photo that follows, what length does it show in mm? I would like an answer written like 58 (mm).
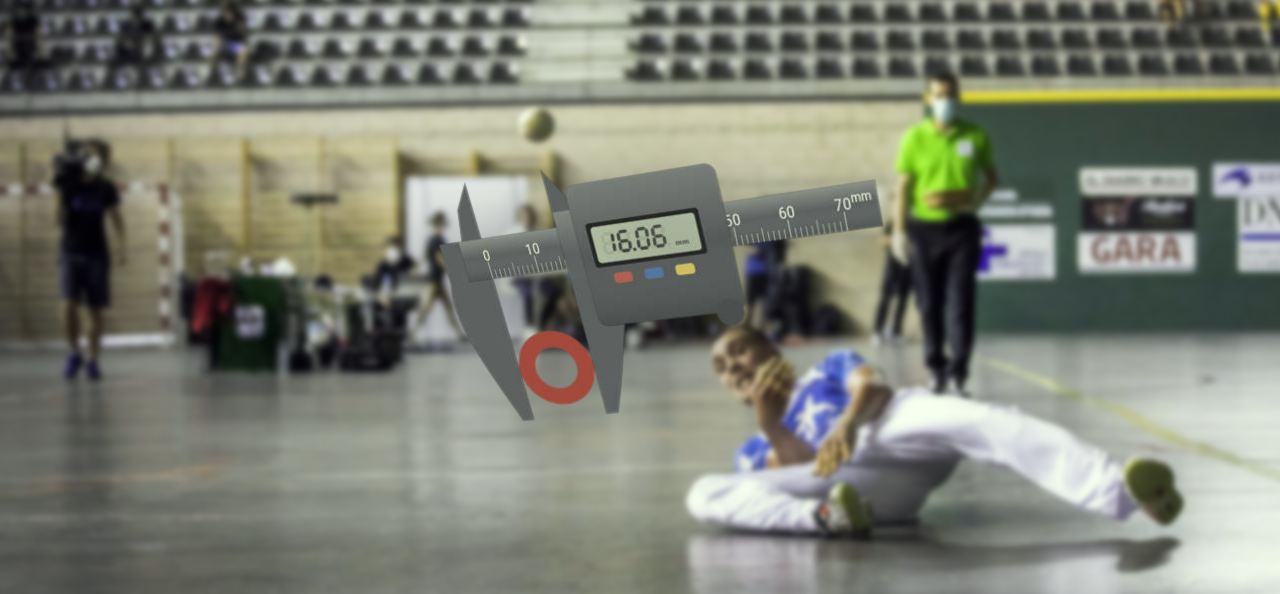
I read 16.06 (mm)
